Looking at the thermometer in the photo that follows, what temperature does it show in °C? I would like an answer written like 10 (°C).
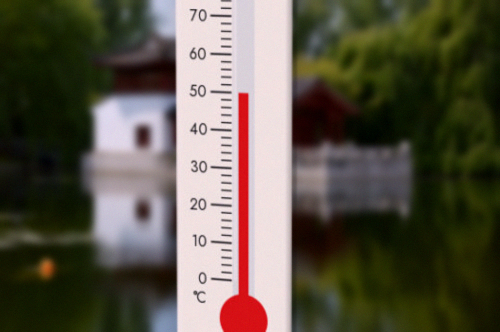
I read 50 (°C)
